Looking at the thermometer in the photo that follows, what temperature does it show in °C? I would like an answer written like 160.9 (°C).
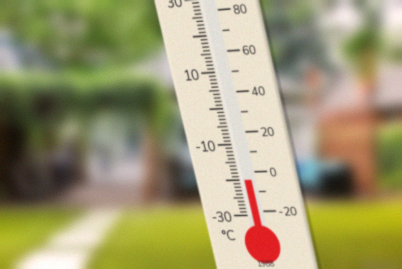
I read -20 (°C)
